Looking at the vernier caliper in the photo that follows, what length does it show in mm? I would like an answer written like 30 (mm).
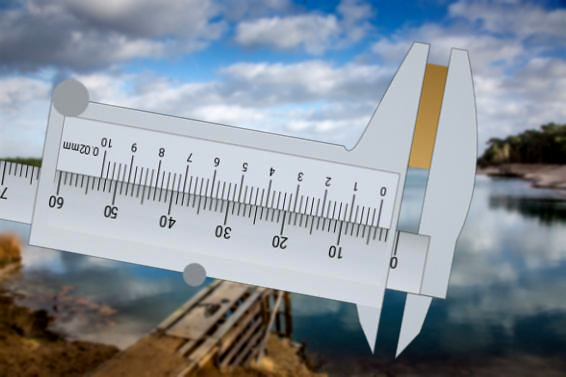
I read 3.8 (mm)
